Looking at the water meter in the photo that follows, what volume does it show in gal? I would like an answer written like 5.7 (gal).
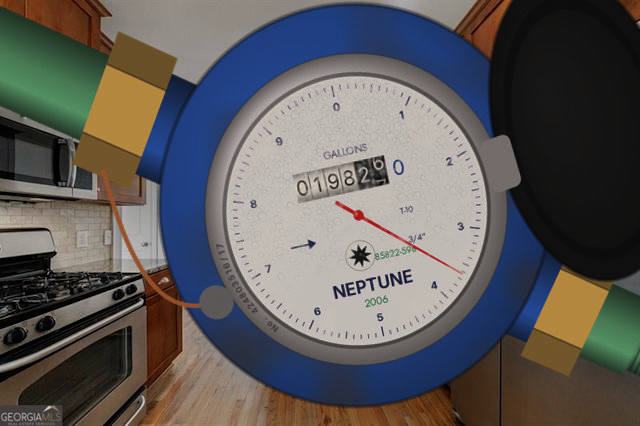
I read 198263.6 (gal)
